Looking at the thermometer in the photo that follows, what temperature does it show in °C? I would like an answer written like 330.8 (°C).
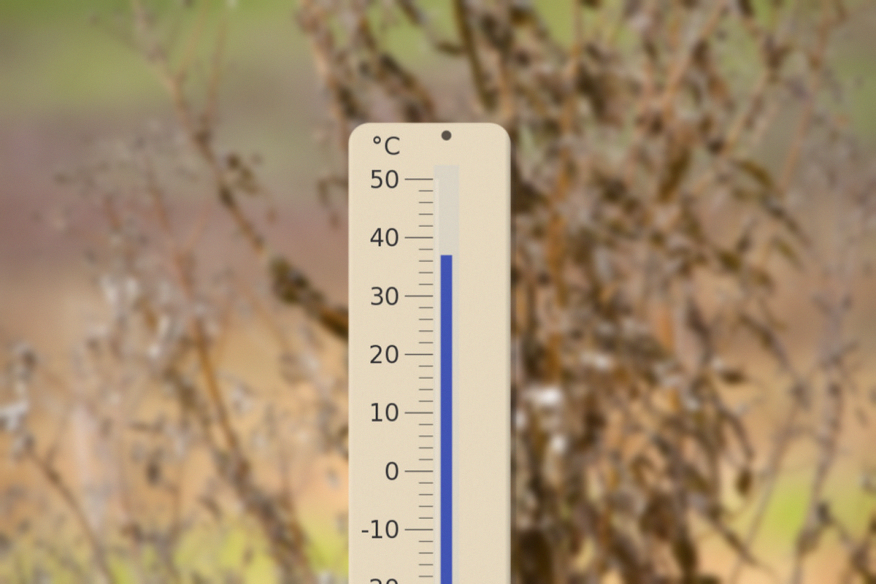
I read 37 (°C)
